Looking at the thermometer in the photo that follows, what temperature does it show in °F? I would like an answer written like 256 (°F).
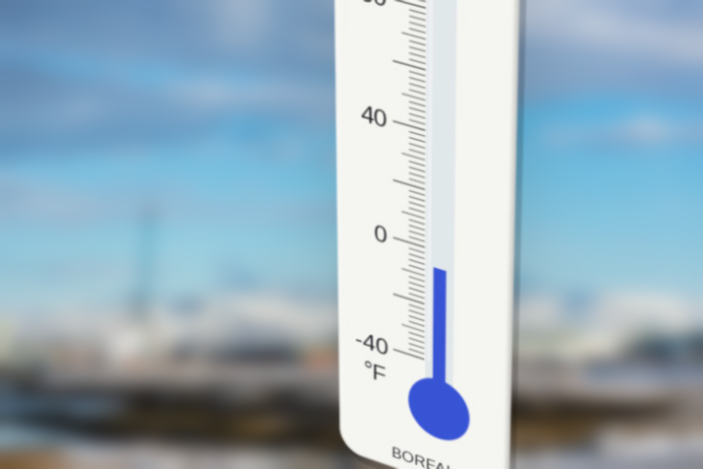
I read -6 (°F)
